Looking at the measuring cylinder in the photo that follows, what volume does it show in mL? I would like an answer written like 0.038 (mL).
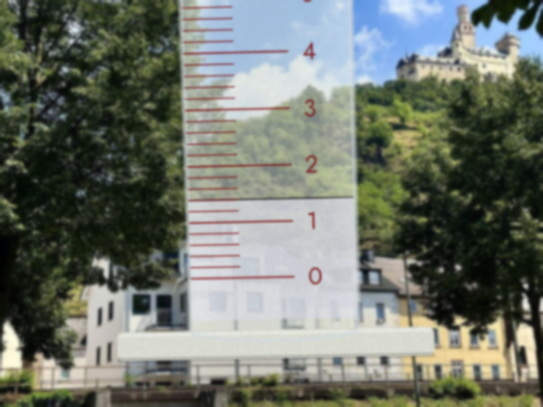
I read 1.4 (mL)
